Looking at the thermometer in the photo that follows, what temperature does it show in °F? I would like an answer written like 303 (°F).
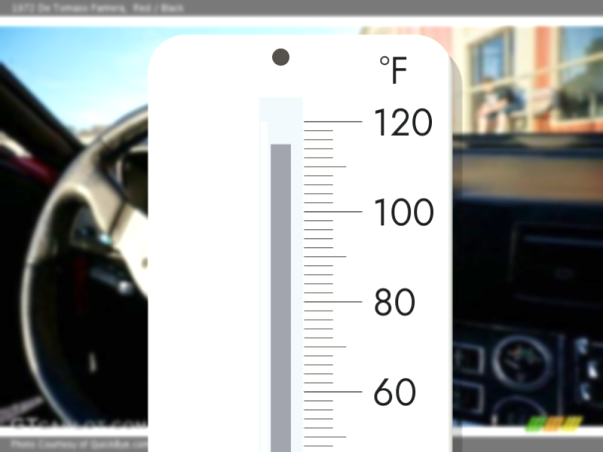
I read 115 (°F)
